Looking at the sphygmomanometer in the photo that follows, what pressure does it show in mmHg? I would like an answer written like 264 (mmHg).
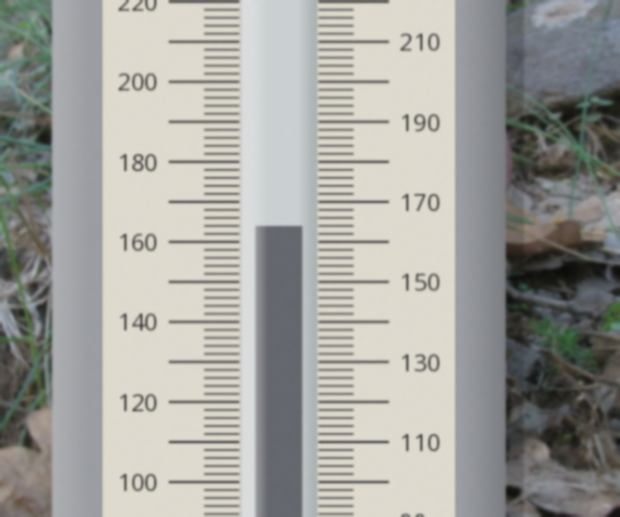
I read 164 (mmHg)
